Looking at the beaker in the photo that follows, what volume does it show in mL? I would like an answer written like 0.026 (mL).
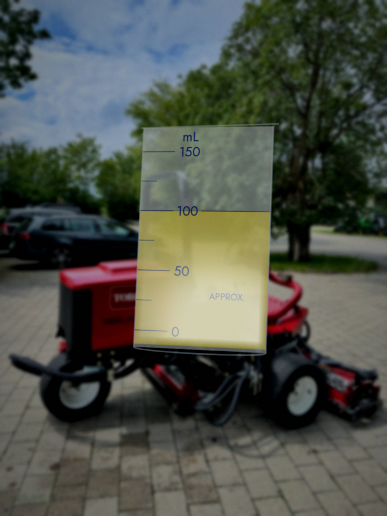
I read 100 (mL)
